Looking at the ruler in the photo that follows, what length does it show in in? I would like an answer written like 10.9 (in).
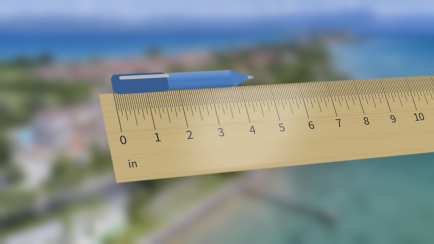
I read 4.5 (in)
